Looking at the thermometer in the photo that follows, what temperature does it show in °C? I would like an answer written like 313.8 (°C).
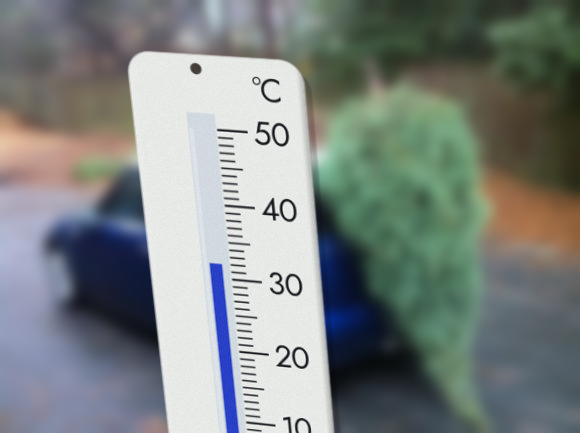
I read 32 (°C)
